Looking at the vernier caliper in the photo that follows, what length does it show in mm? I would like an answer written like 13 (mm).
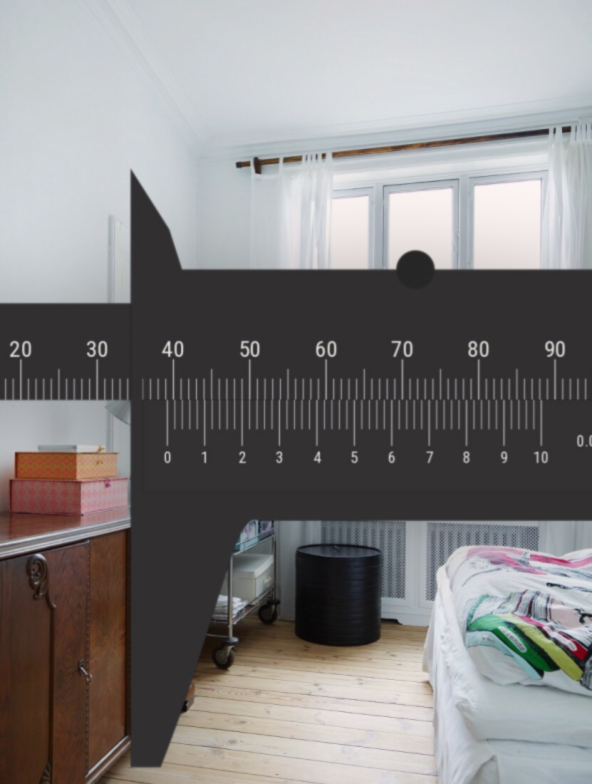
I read 39.2 (mm)
